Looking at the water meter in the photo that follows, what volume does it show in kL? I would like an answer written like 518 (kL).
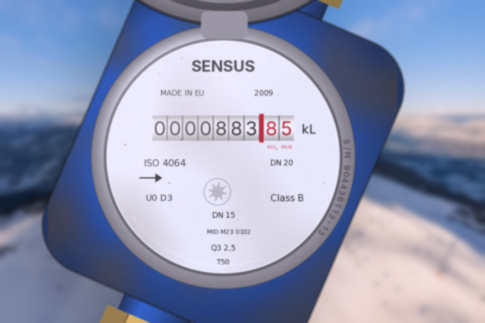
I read 883.85 (kL)
